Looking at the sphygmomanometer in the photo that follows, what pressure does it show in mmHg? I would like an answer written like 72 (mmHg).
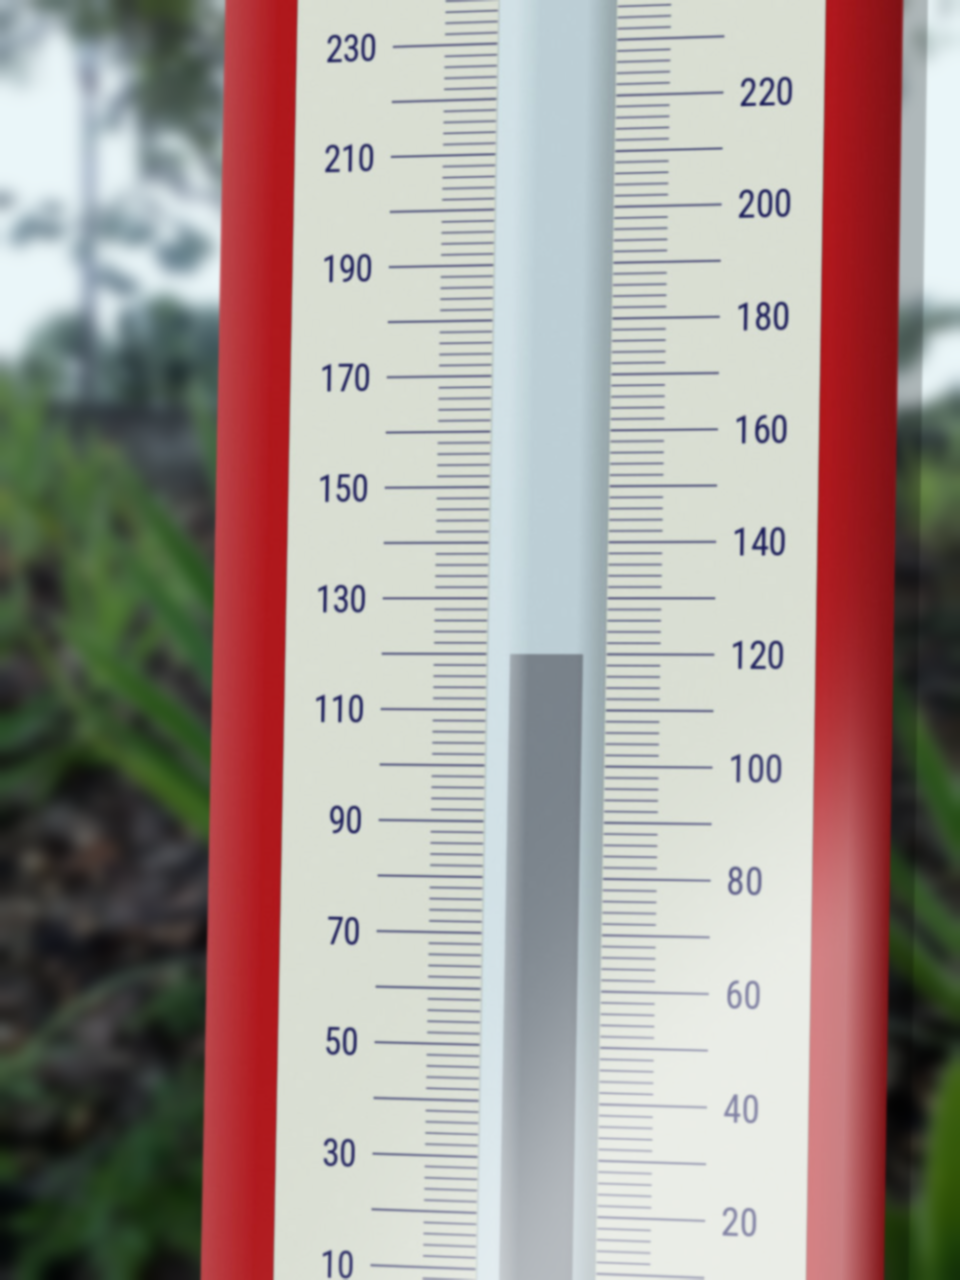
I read 120 (mmHg)
